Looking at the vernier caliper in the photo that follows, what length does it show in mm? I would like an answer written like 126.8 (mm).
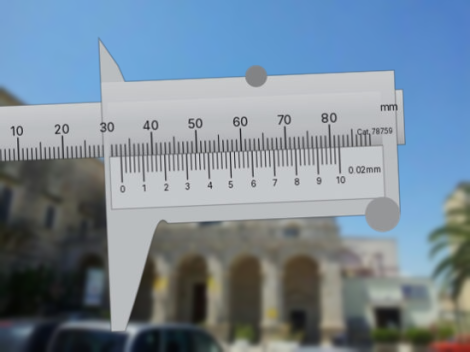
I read 33.0 (mm)
